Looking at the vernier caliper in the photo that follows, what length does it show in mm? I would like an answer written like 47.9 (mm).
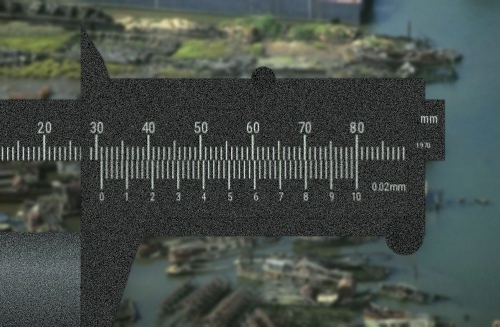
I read 31.0 (mm)
